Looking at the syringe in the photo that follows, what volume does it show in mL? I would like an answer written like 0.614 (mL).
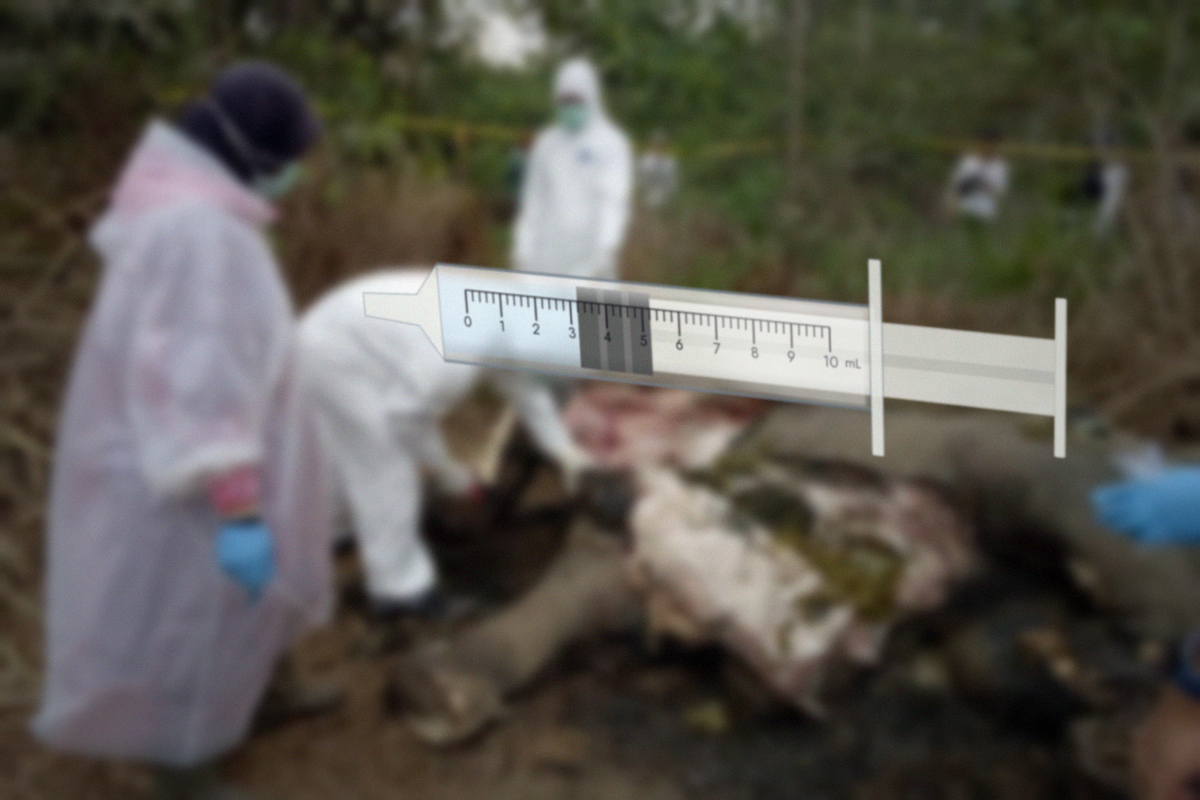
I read 3.2 (mL)
